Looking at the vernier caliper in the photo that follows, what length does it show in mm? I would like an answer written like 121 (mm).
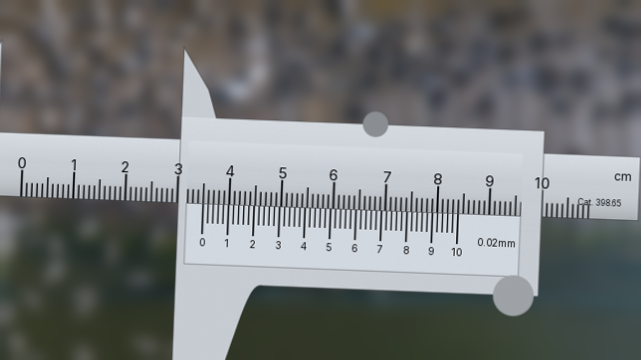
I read 35.0 (mm)
